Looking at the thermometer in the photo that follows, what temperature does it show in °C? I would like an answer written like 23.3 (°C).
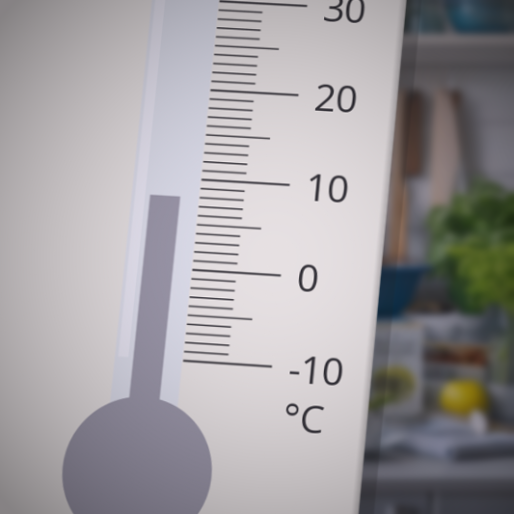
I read 8 (°C)
